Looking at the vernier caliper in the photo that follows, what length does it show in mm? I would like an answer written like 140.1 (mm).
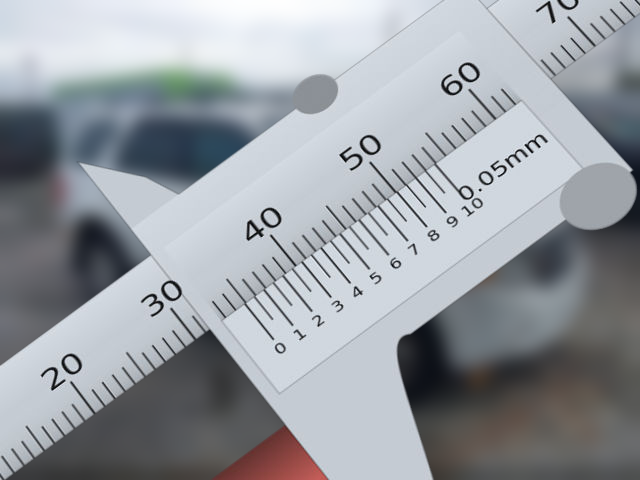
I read 34.9 (mm)
